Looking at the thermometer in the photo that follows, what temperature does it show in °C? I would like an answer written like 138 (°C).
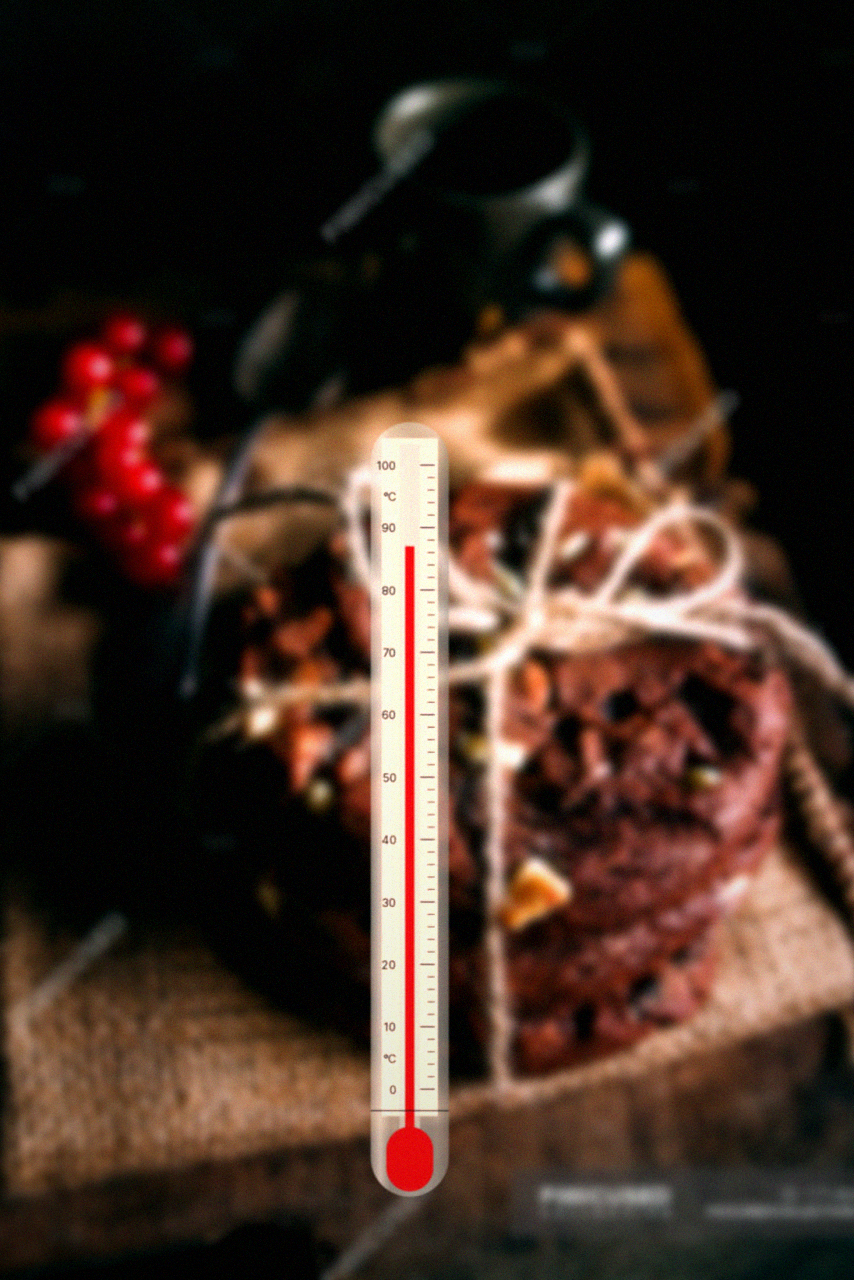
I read 87 (°C)
